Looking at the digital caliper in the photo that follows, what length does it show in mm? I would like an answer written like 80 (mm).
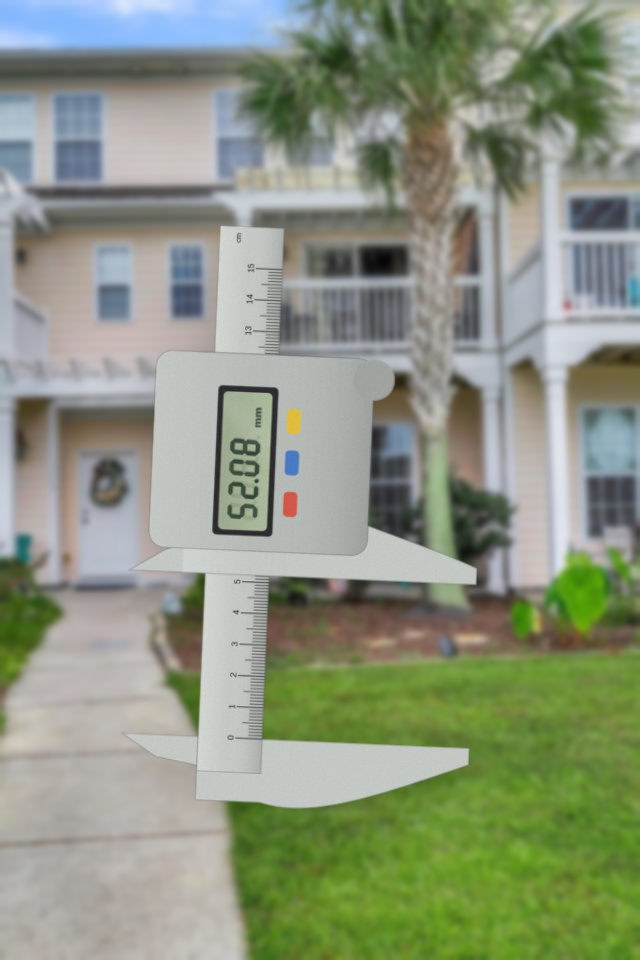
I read 52.08 (mm)
